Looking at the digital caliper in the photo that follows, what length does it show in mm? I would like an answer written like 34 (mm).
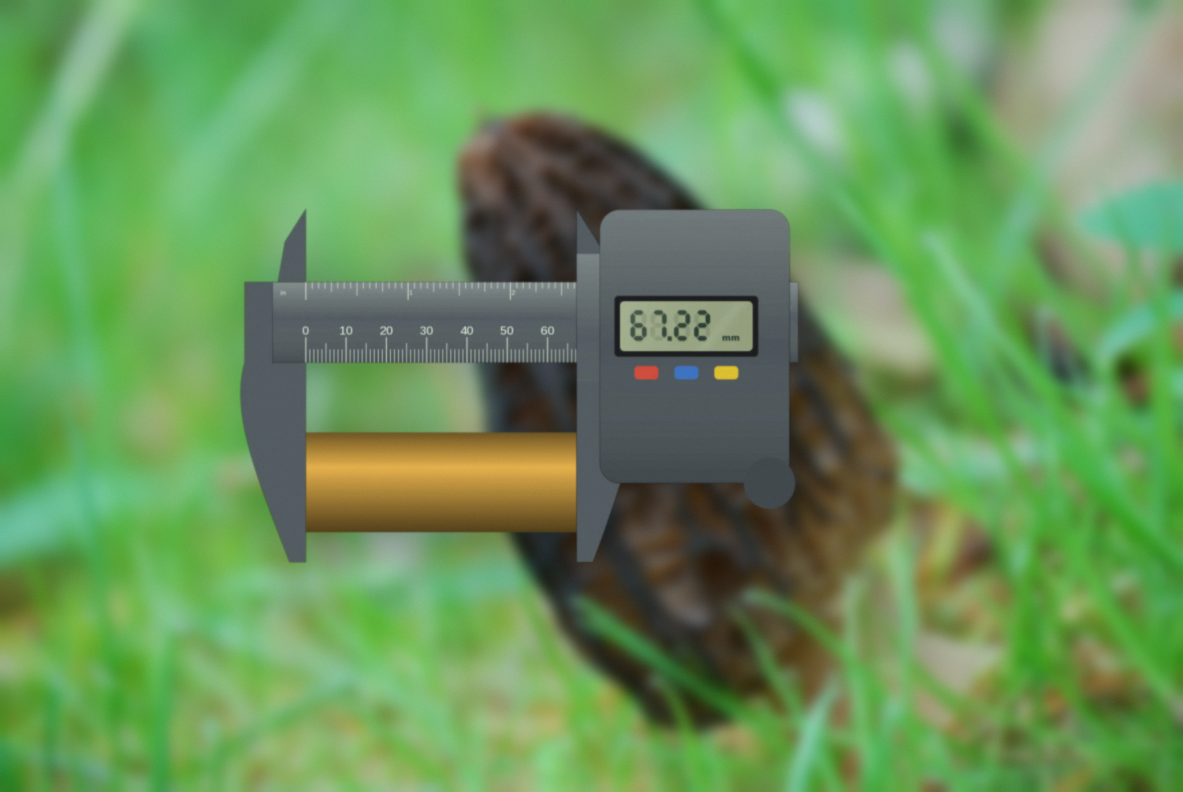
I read 67.22 (mm)
